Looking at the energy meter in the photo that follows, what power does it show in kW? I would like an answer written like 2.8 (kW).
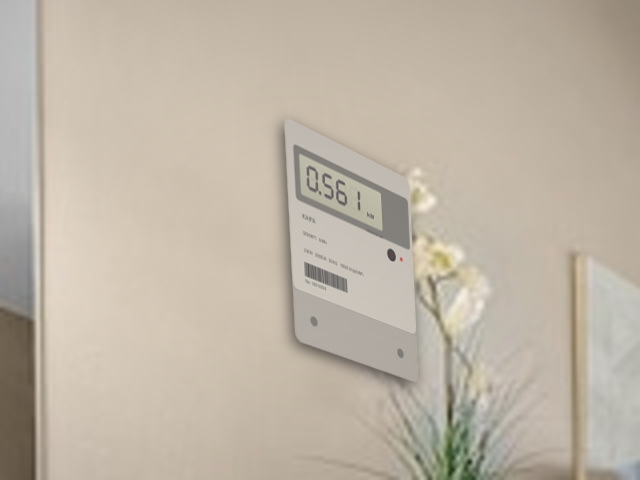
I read 0.561 (kW)
